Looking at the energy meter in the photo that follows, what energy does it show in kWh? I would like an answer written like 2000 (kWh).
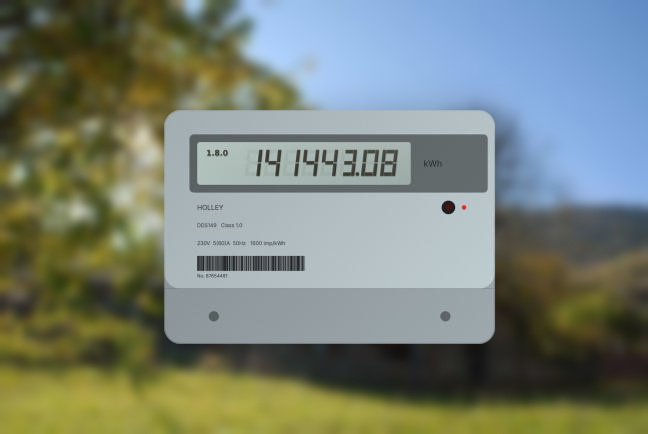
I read 141443.08 (kWh)
